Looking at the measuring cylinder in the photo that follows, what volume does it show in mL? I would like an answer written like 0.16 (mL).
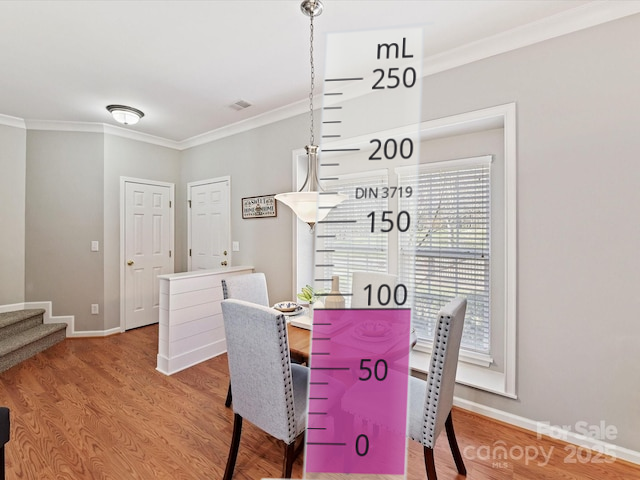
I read 90 (mL)
